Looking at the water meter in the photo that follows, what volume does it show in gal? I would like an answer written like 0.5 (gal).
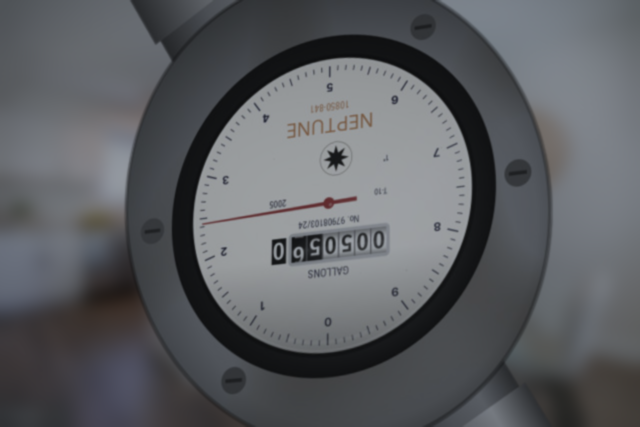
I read 50562.4 (gal)
